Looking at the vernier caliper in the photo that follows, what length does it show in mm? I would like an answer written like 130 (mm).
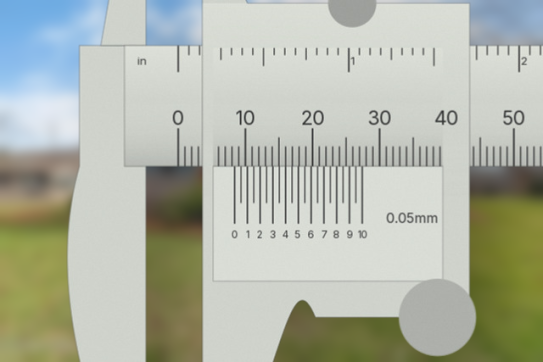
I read 8.4 (mm)
